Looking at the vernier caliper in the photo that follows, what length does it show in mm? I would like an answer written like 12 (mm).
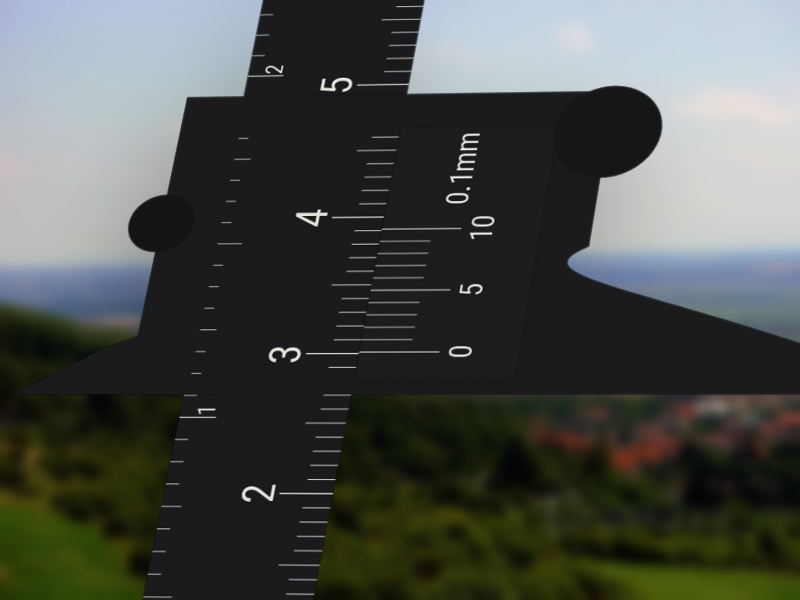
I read 30.1 (mm)
